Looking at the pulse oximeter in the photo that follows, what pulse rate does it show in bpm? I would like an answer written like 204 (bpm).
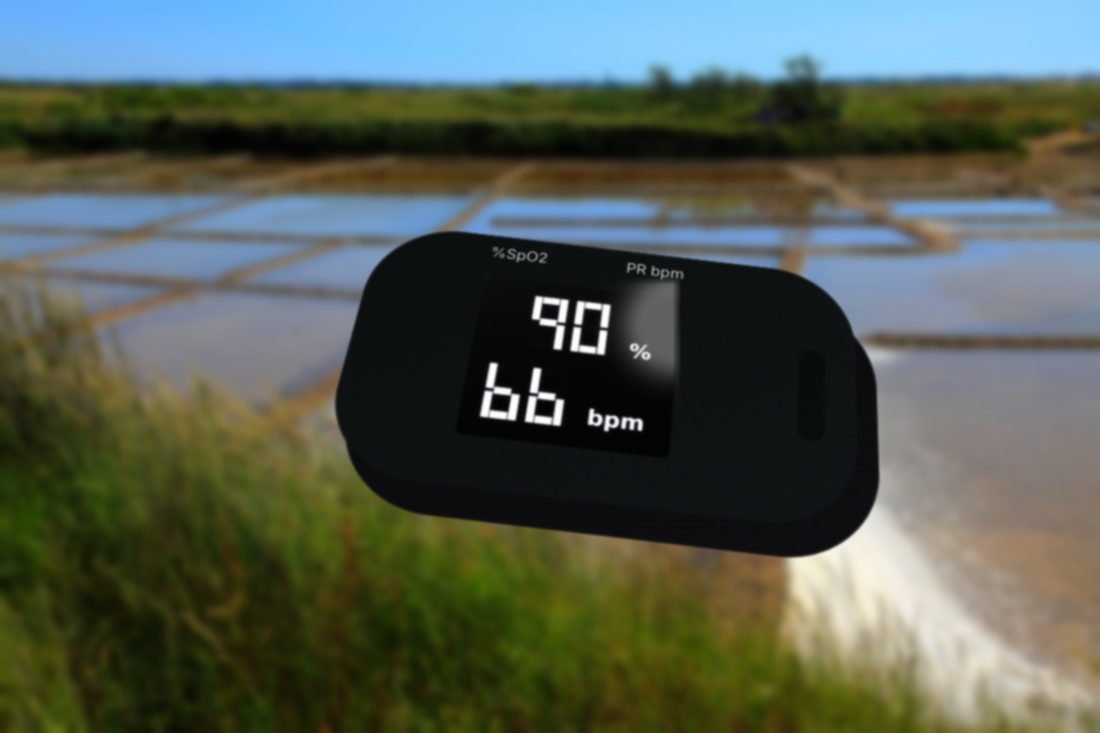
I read 66 (bpm)
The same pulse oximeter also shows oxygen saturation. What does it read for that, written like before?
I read 90 (%)
